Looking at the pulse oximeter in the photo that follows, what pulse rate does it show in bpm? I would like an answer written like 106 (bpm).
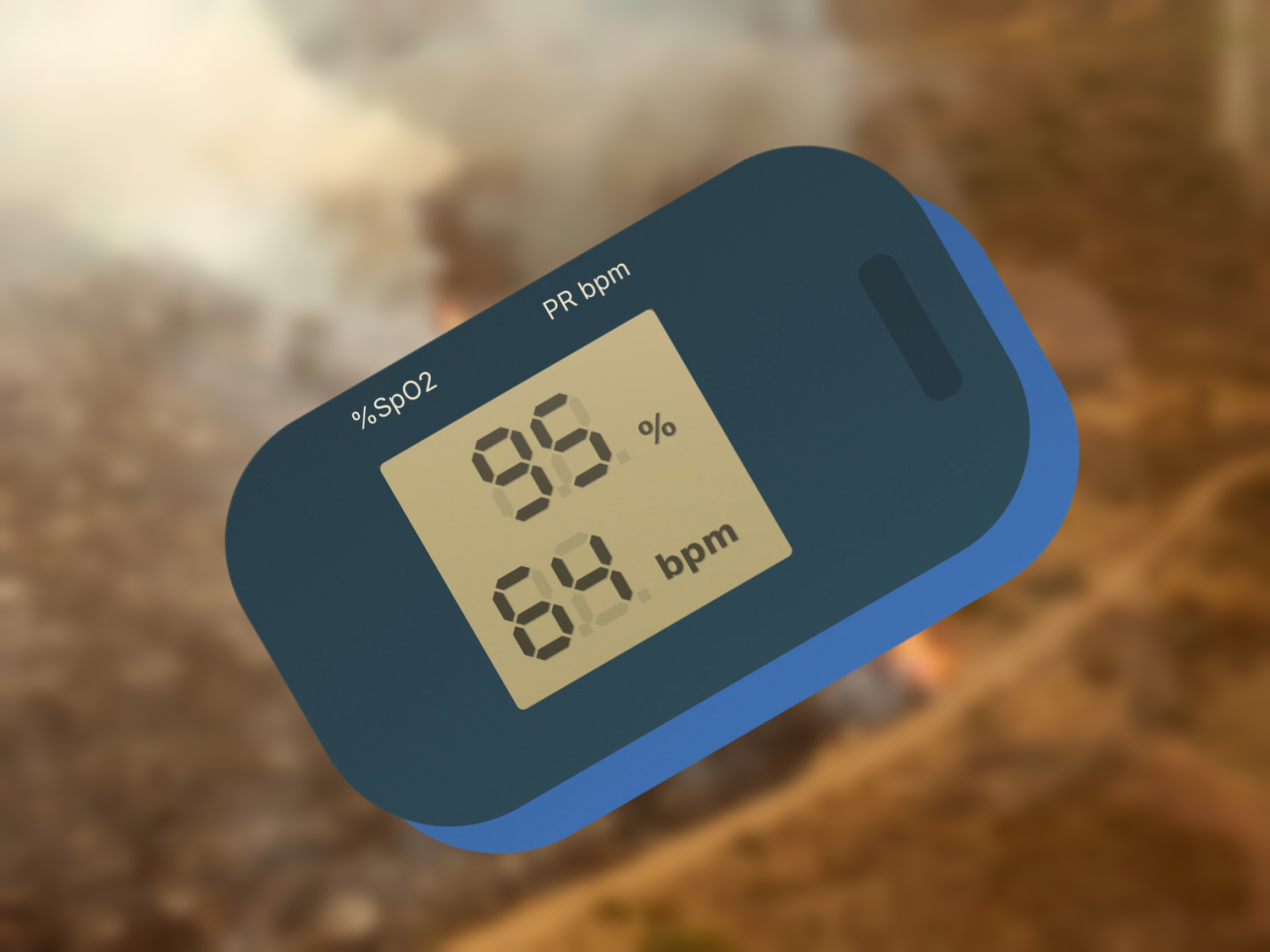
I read 64 (bpm)
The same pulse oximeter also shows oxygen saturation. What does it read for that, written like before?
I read 95 (%)
